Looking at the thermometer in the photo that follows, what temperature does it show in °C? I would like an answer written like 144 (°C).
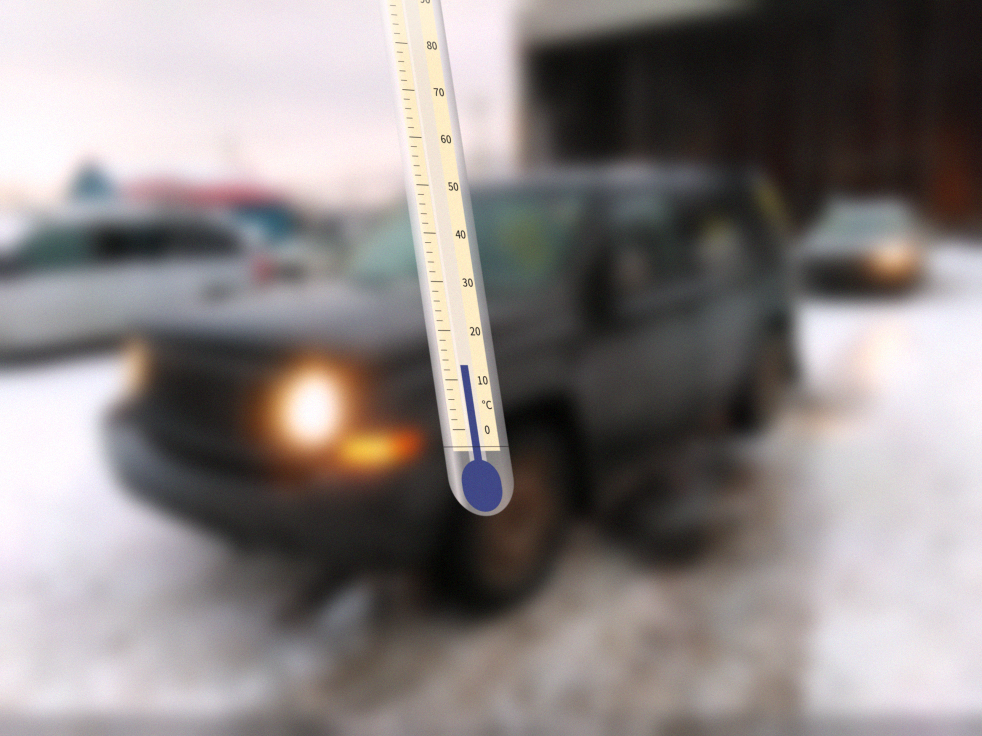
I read 13 (°C)
